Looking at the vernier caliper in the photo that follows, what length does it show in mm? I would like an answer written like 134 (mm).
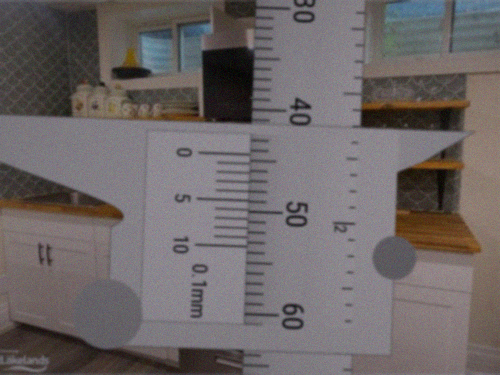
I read 44.4 (mm)
